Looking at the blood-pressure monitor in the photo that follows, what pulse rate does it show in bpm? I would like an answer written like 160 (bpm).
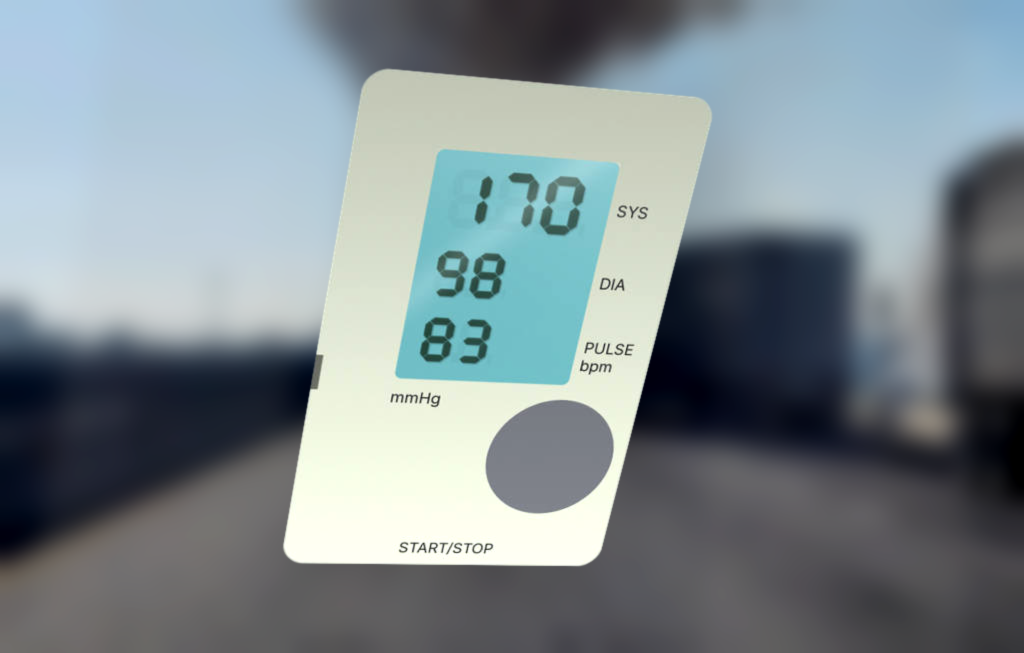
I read 83 (bpm)
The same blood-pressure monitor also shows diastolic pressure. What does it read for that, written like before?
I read 98 (mmHg)
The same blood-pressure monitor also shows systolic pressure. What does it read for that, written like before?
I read 170 (mmHg)
